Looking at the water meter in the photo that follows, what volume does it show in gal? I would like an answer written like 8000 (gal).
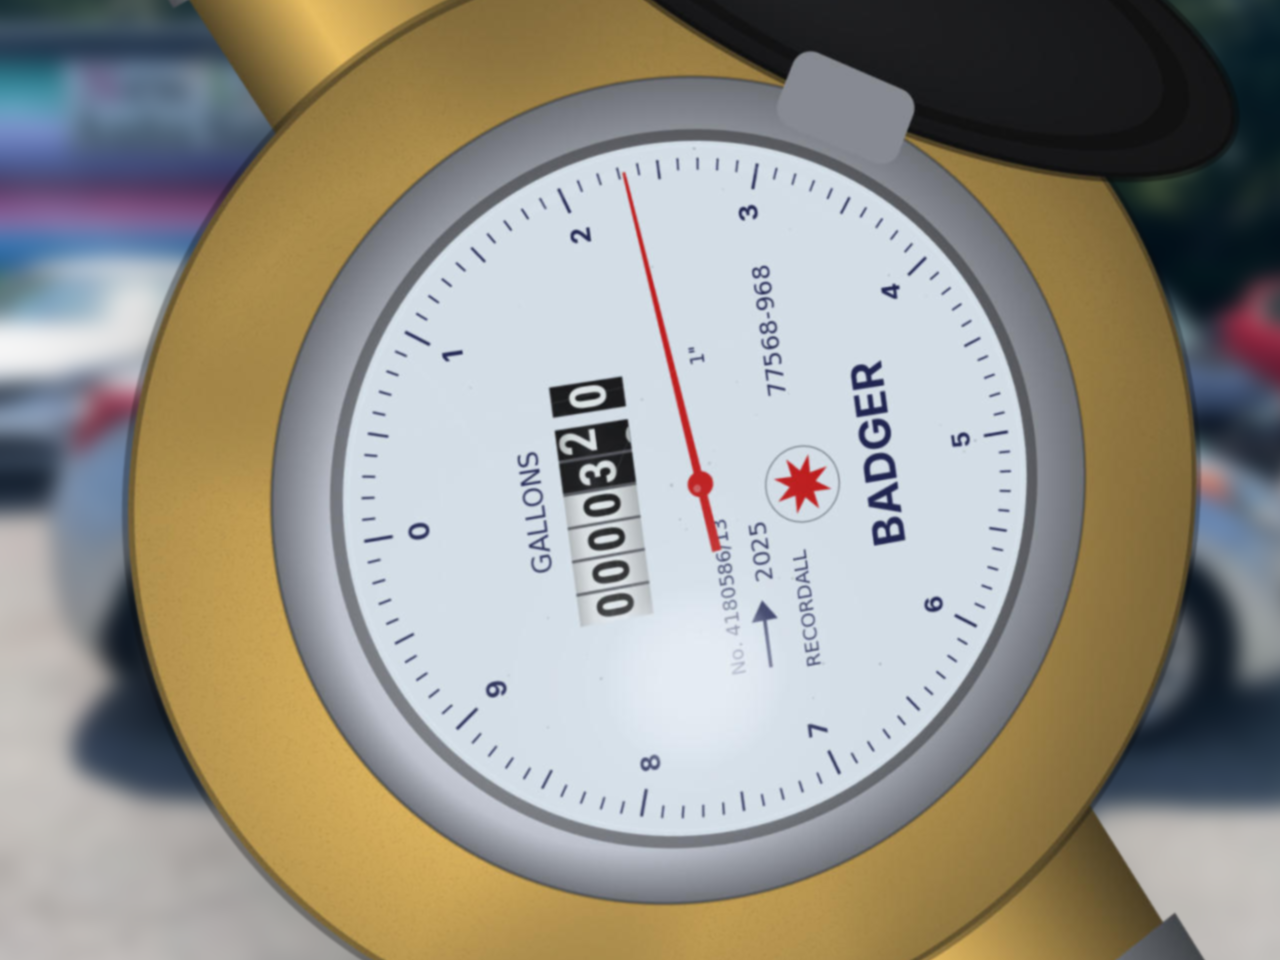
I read 322.3 (gal)
